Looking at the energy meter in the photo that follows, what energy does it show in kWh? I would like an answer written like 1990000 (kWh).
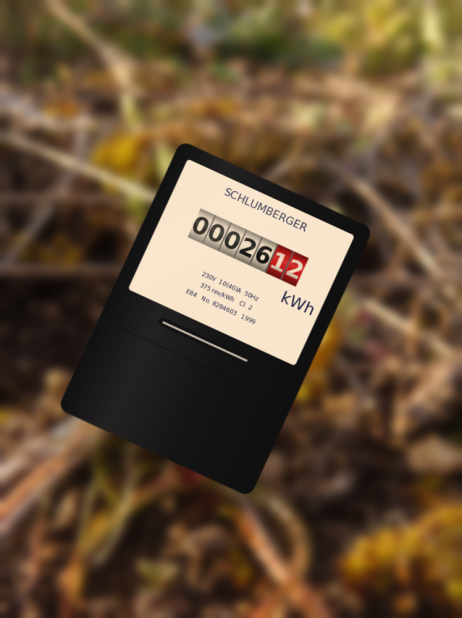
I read 26.12 (kWh)
